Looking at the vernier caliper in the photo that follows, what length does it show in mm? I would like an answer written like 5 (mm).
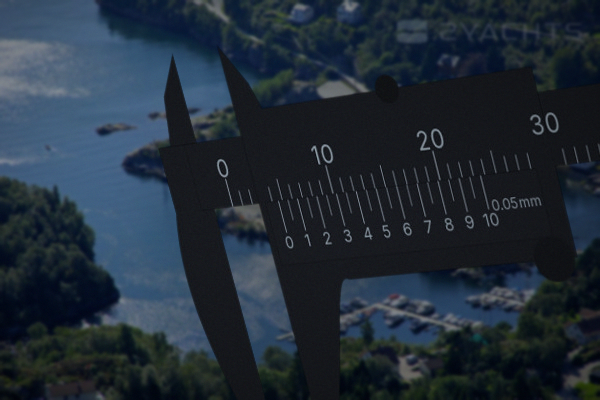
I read 4.6 (mm)
